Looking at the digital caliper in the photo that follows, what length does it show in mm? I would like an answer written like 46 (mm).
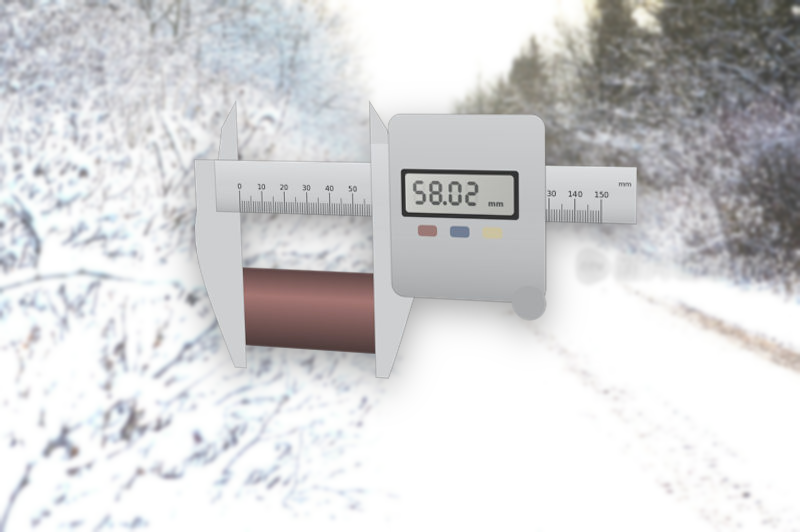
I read 58.02 (mm)
